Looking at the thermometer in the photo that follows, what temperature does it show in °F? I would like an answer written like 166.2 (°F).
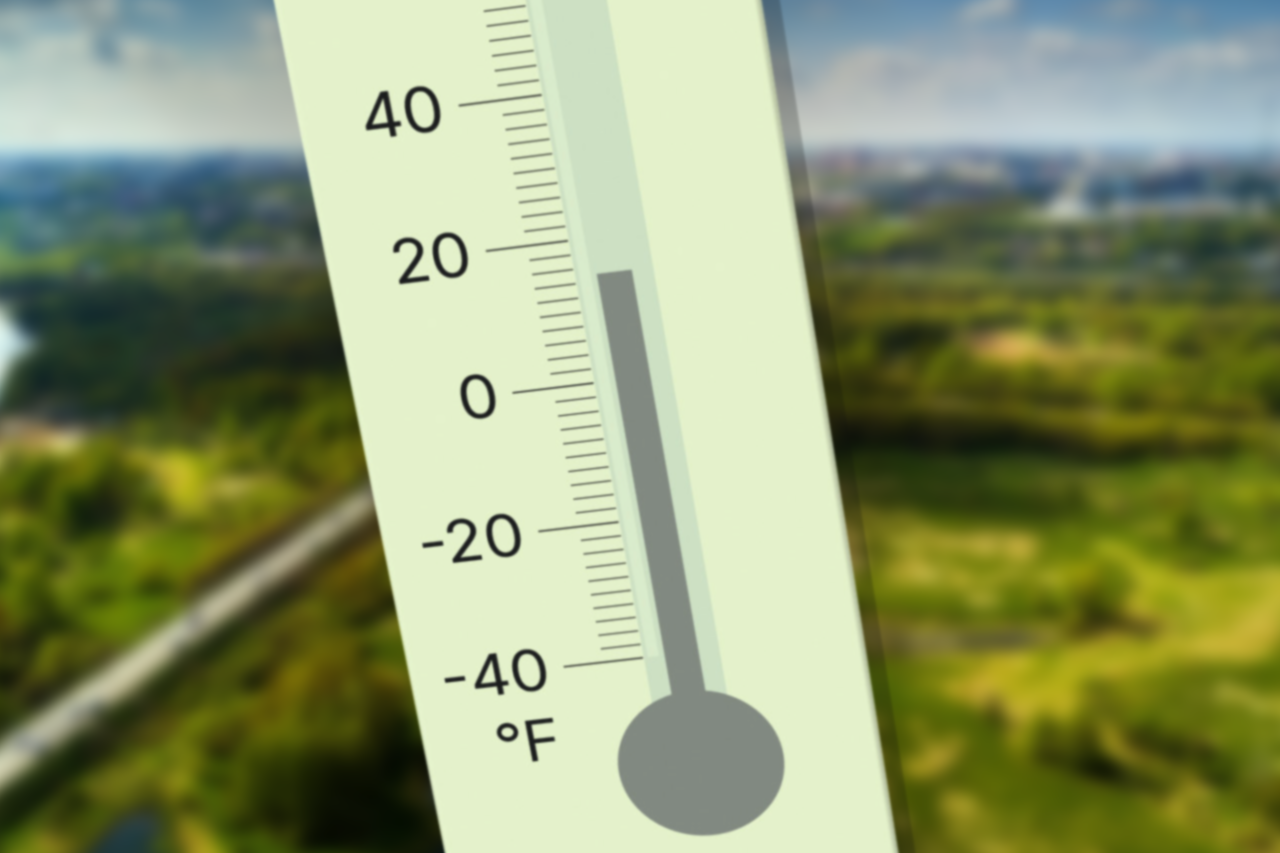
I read 15 (°F)
